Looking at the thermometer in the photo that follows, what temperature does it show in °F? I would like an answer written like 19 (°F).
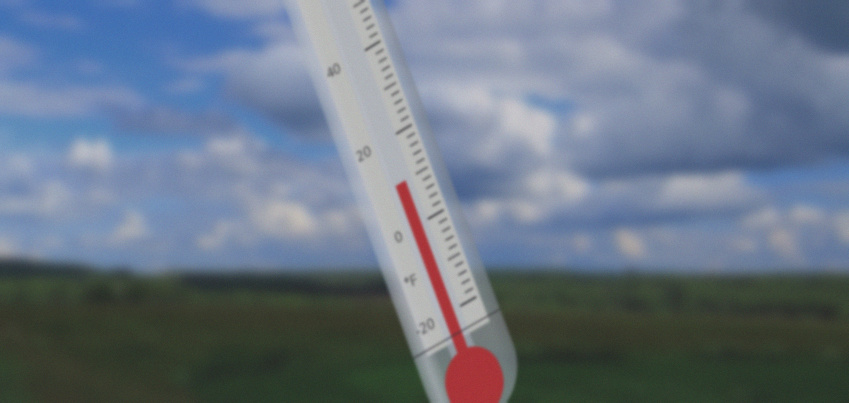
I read 10 (°F)
